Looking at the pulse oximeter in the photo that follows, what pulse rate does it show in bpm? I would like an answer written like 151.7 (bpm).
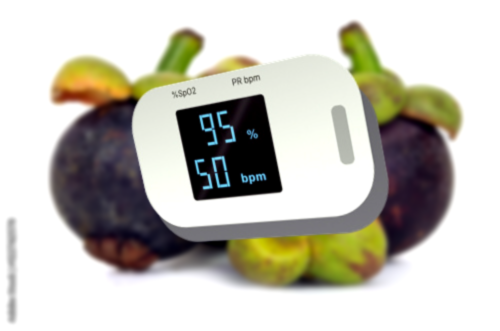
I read 50 (bpm)
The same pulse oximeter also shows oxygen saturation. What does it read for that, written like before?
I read 95 (%)
